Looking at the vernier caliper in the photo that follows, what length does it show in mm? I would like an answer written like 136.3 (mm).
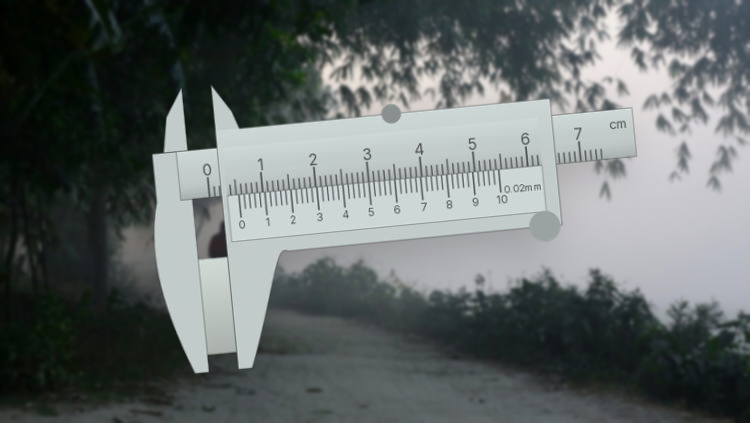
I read 5.5 (mm)
